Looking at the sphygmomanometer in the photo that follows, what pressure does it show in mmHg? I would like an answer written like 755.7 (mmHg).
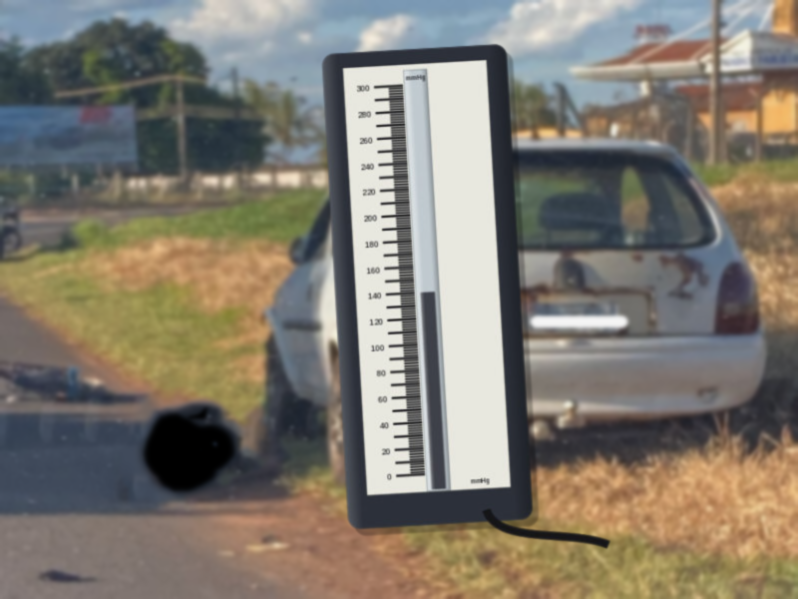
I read 140 (mmHg)
